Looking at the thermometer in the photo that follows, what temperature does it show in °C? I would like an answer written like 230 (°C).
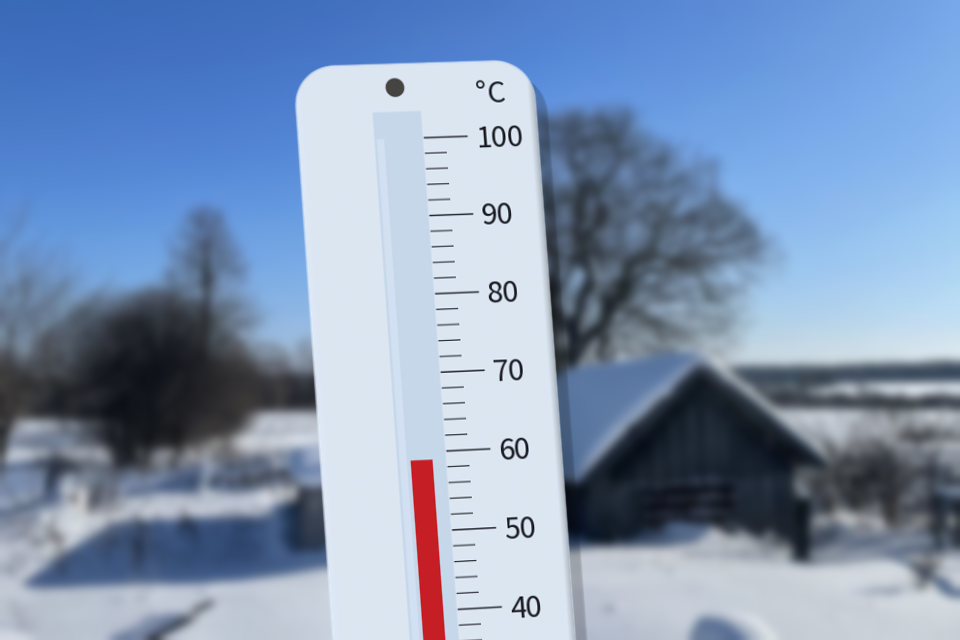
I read 59 (°C)
